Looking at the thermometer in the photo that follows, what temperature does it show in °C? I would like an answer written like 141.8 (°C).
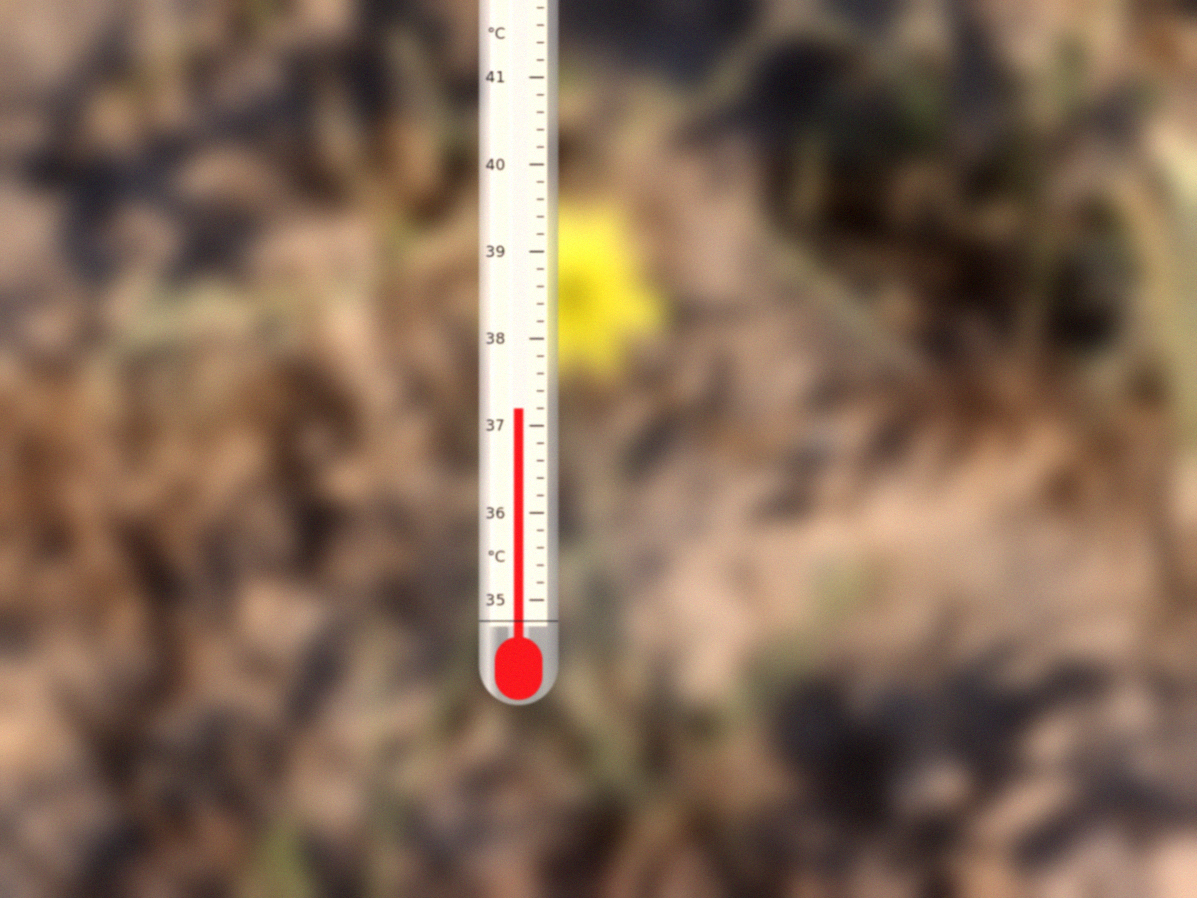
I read 37.2 (°C)
